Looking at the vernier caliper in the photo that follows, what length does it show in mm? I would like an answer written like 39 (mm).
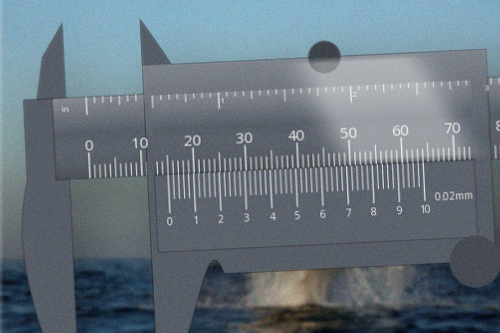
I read 15.0 (mm)
